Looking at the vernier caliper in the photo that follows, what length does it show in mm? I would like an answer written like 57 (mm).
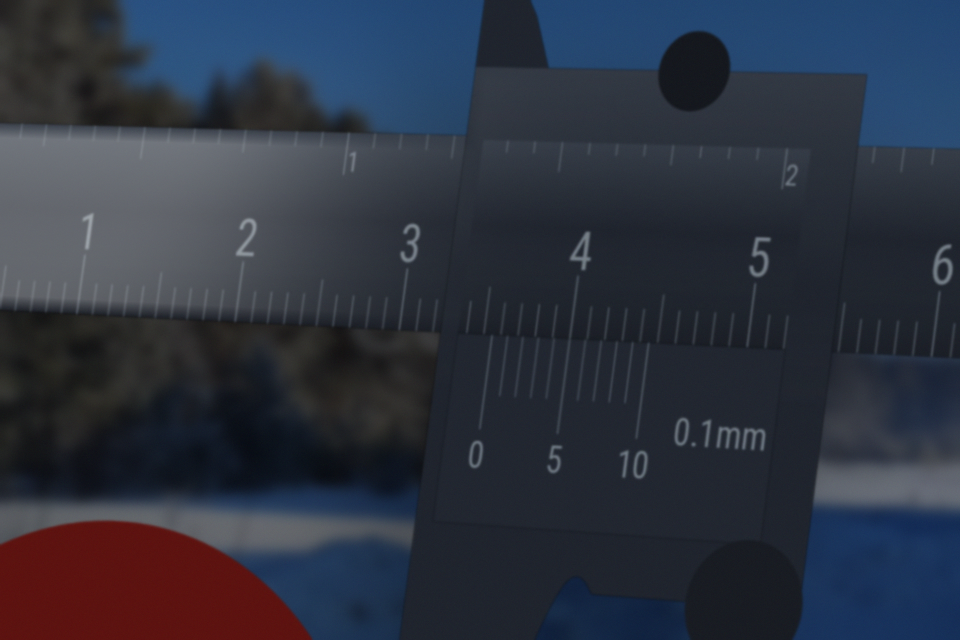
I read 35.5 (mm)
